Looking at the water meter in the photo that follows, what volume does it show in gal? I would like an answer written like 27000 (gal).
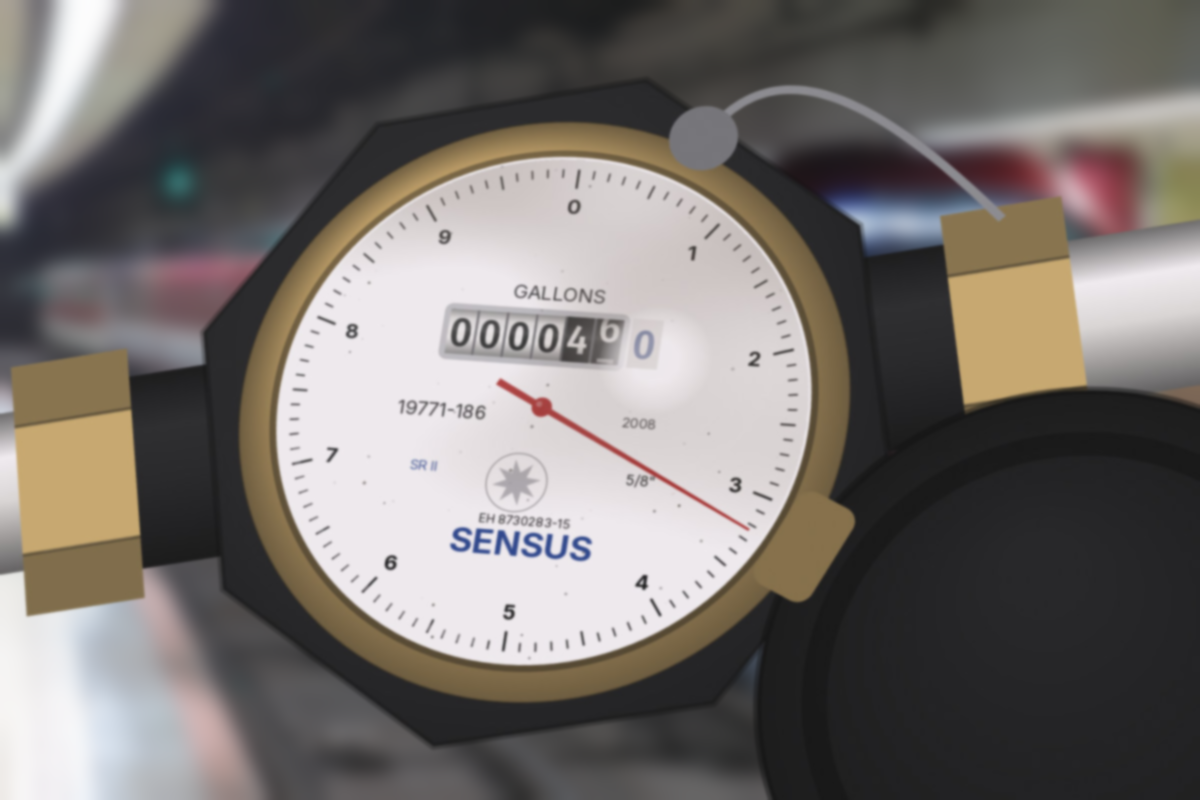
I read 463.2 (gal)
